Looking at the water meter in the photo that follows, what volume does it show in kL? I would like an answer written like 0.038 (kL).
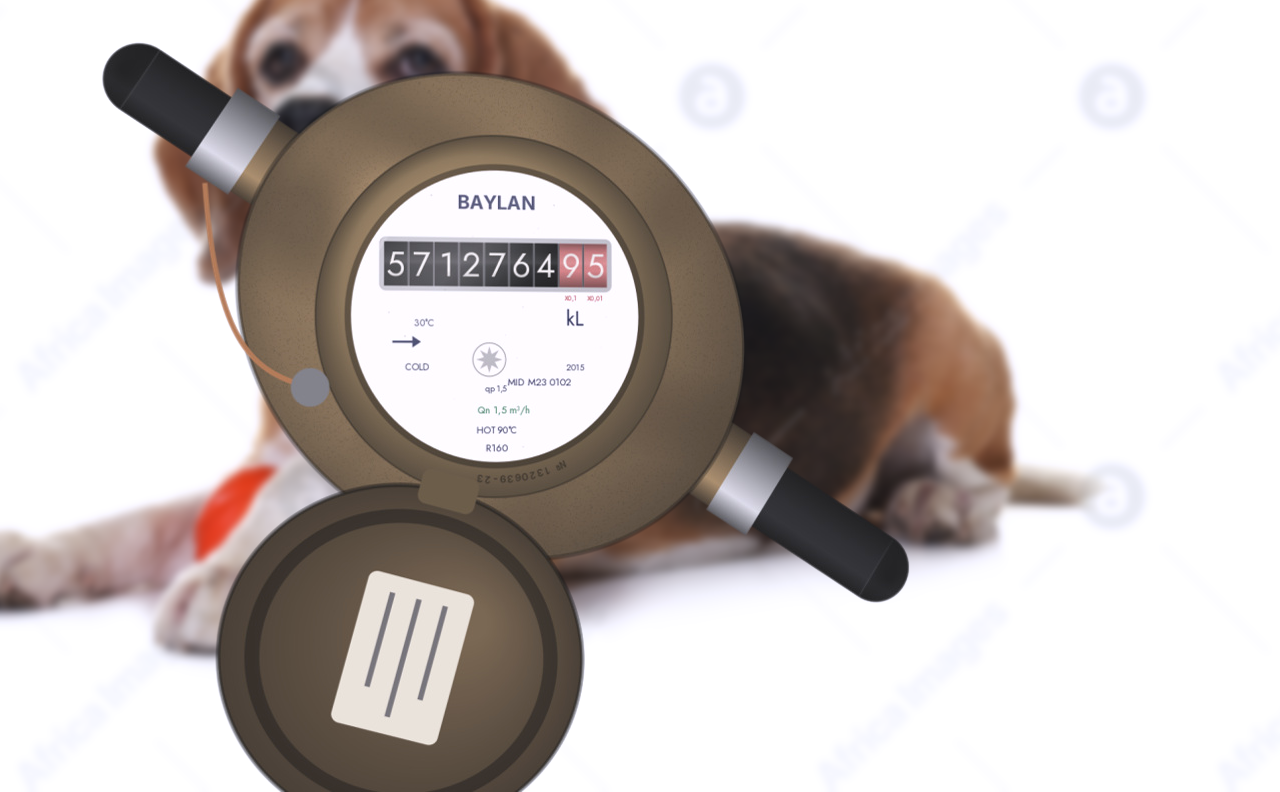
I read 5712764.95 (kL)
